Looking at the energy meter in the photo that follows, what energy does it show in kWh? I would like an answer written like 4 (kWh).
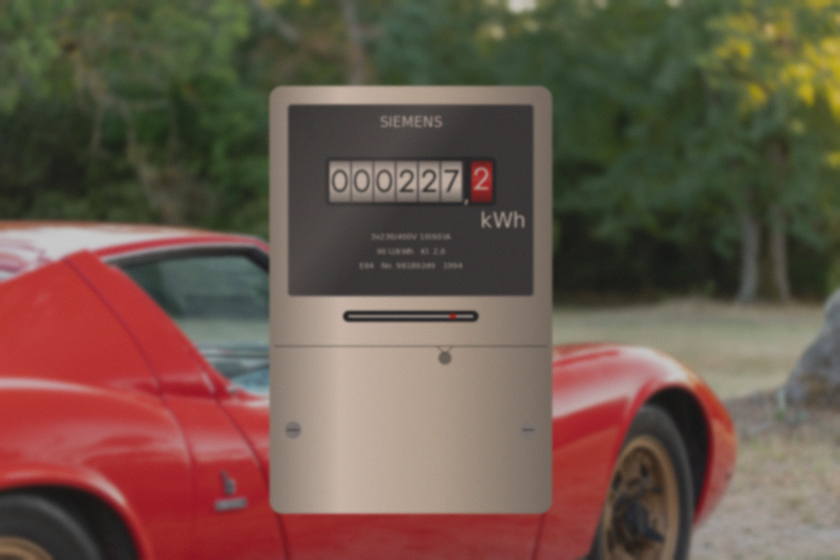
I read 227.2 (kWh)
